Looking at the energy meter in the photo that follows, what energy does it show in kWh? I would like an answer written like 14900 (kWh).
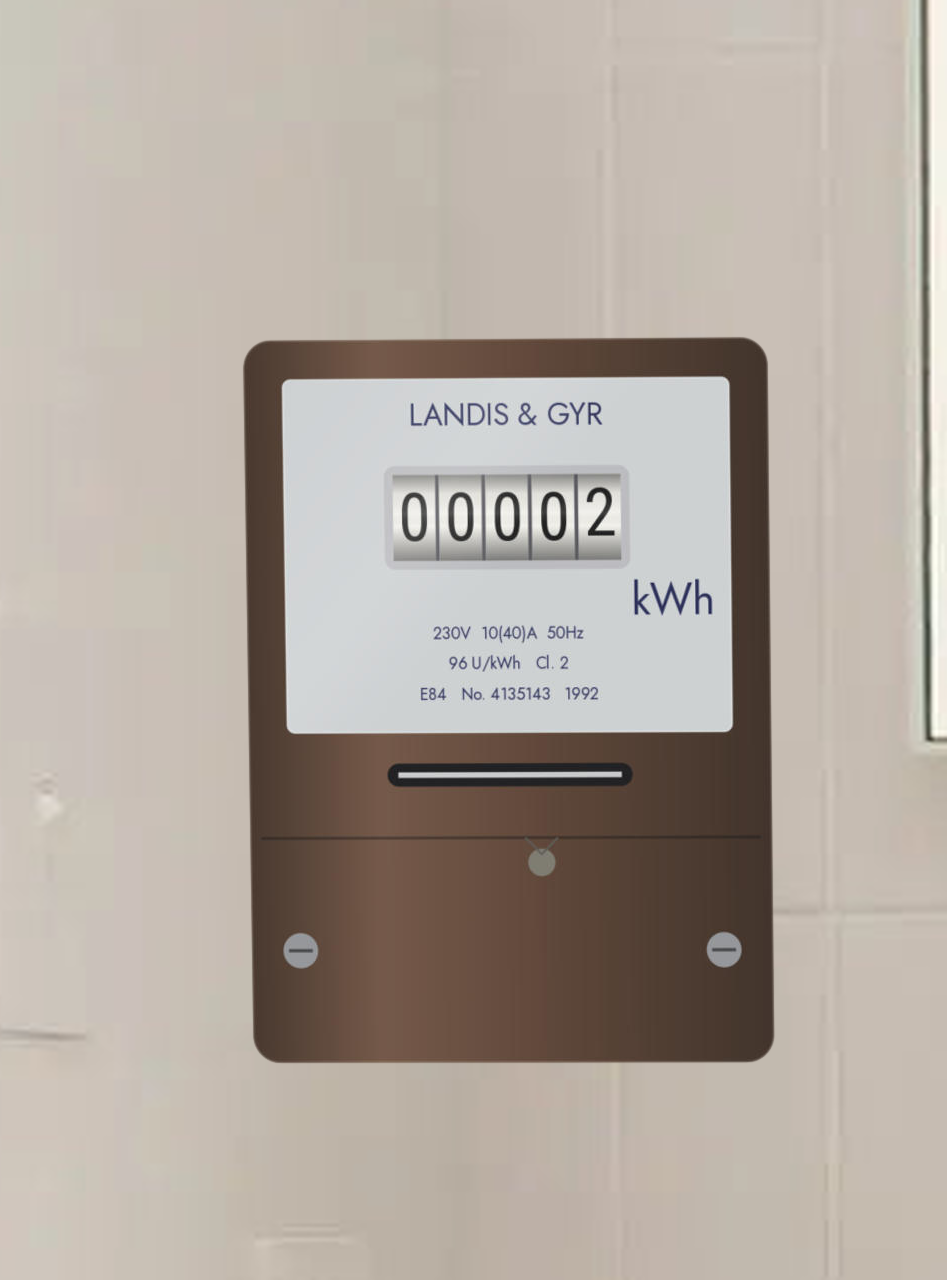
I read 2 (kWh)
